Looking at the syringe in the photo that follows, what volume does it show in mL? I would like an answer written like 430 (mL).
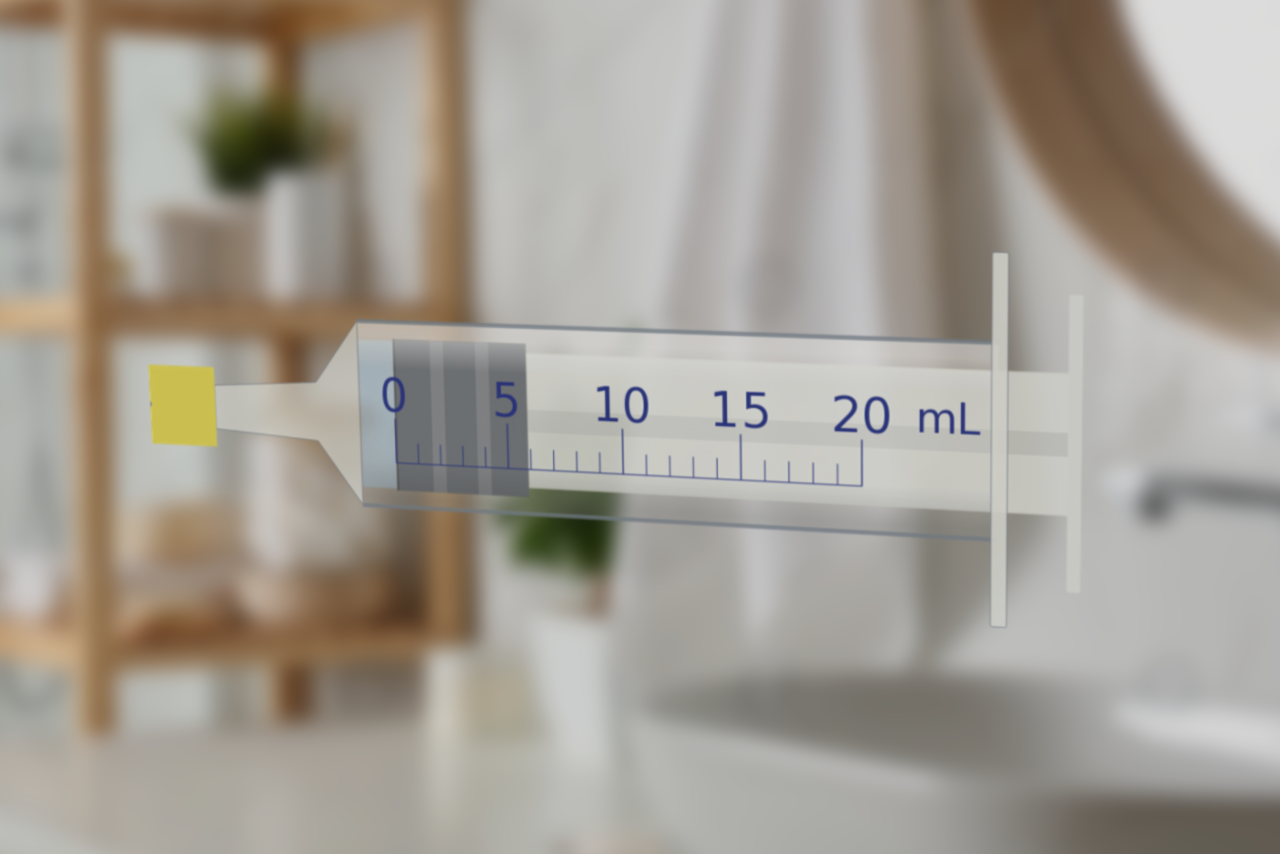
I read 0 (mL)
